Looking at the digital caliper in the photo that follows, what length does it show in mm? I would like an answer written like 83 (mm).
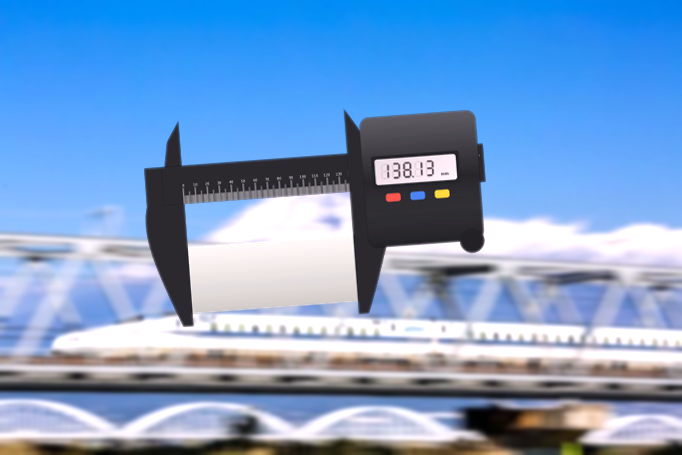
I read 138.13 (mm)
